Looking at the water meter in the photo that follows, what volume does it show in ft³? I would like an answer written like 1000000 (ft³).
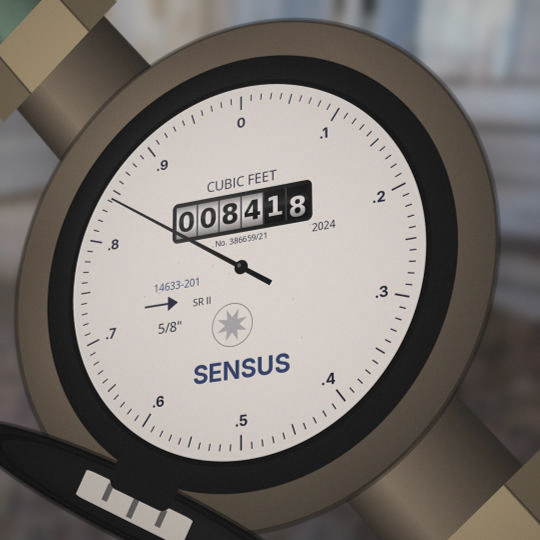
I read 8417.84 (ft³)
